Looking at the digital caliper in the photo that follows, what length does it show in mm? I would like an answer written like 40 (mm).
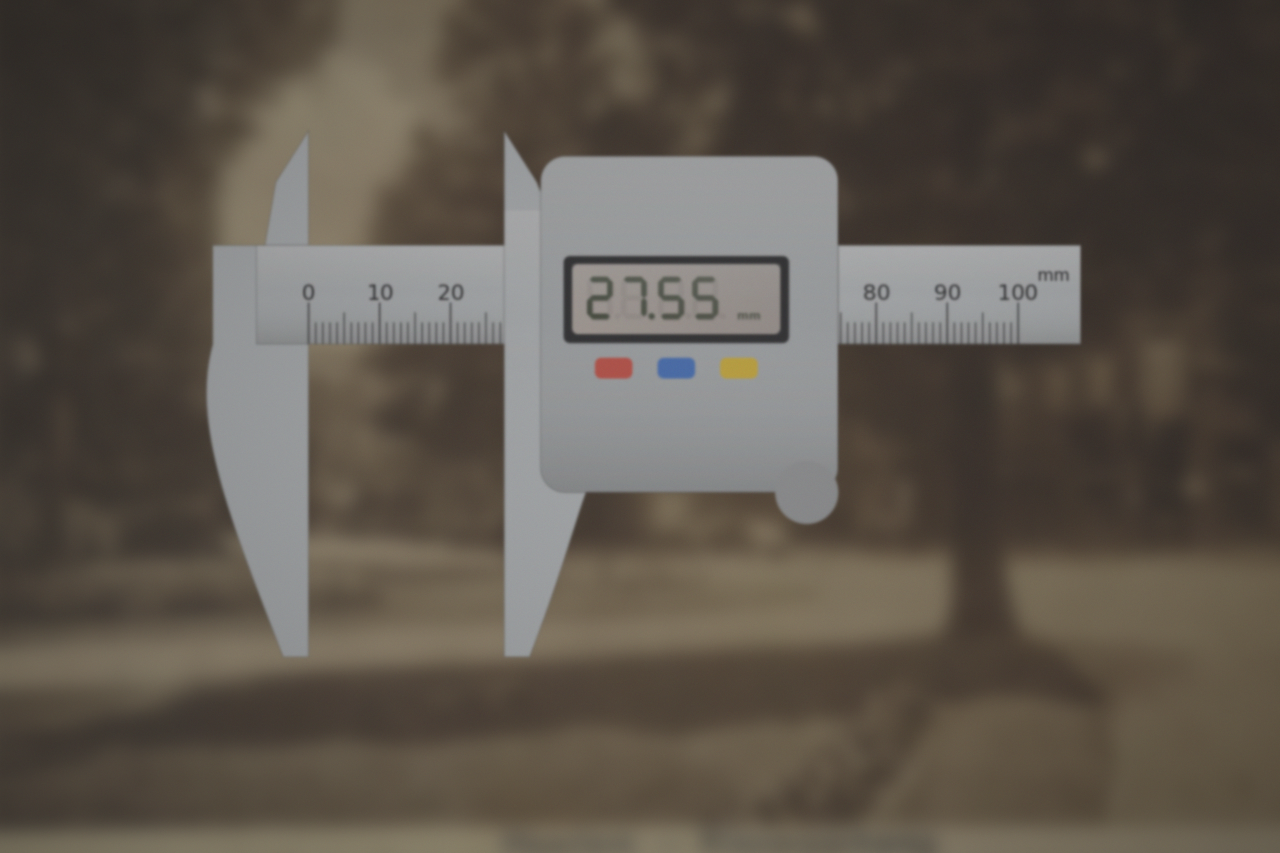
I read 27.55 (mm)
